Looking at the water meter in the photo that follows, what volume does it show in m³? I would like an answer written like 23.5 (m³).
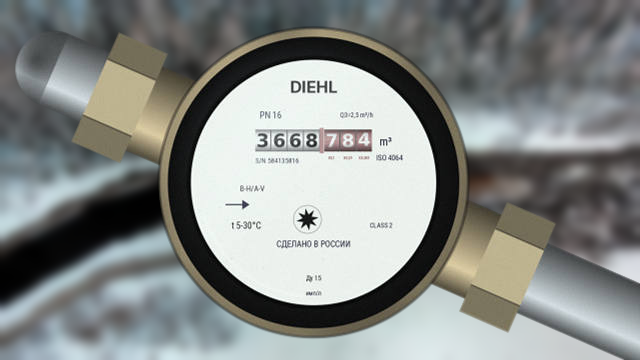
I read 3668.784 (m³)
